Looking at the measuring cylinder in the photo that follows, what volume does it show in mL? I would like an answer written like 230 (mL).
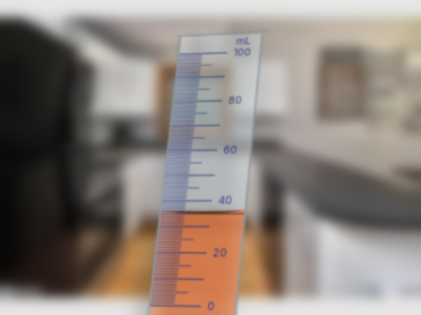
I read 35 (mL)
